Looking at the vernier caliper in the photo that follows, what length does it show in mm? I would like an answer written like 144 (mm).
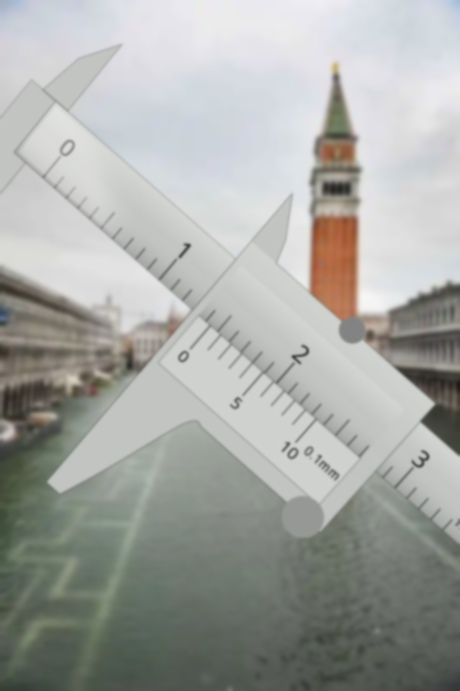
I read 14.4 (mm)
